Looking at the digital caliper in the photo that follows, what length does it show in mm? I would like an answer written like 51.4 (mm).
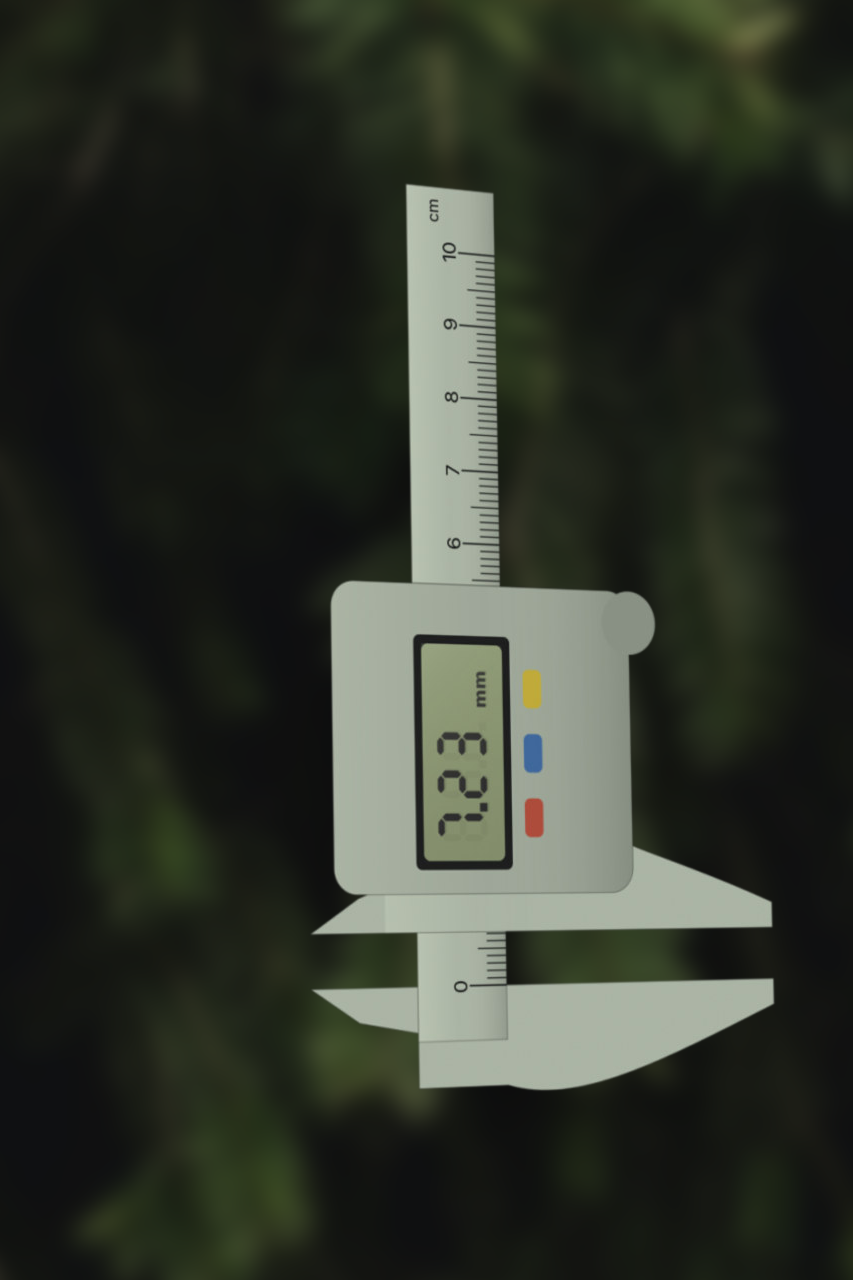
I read 7.23 (mm)
